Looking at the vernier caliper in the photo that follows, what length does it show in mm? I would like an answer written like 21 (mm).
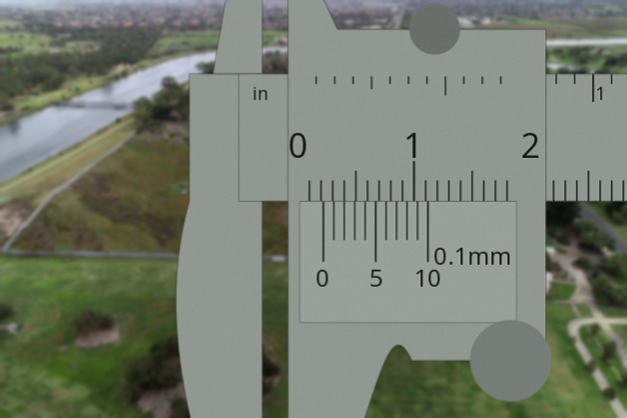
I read 2.2 (mm)
